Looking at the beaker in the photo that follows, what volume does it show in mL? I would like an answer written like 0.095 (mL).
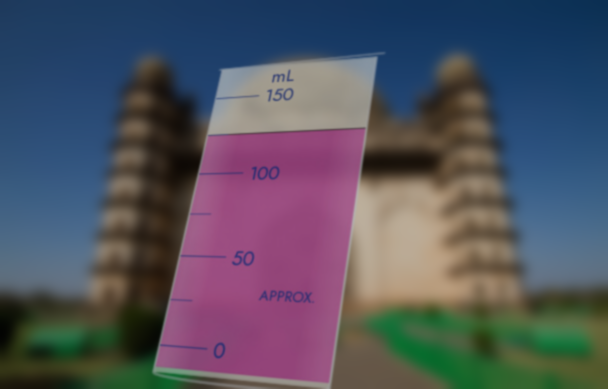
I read 125 (mL)
